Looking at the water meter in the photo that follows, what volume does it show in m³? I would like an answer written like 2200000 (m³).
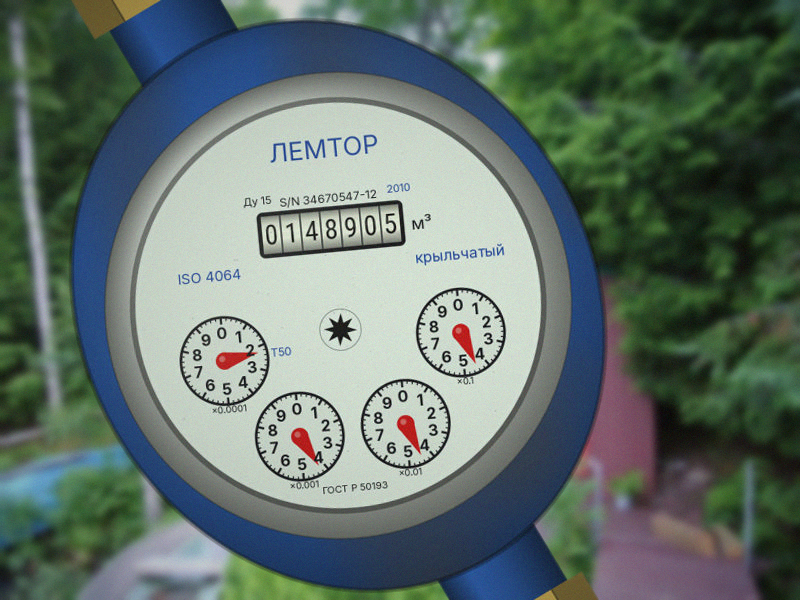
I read 148905.4442 (m³)
